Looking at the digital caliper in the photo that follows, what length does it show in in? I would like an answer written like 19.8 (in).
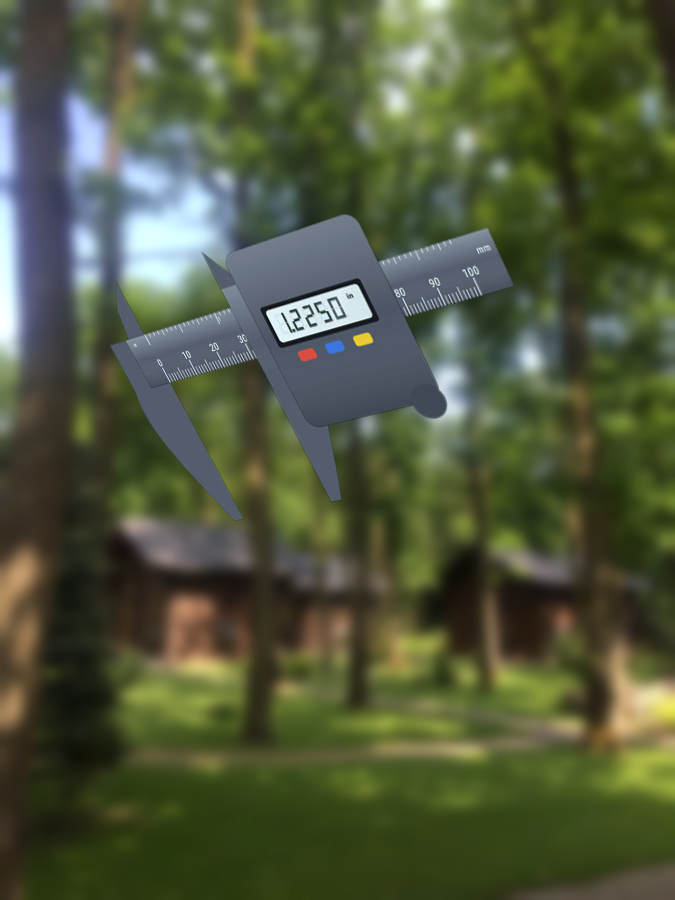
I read 1.2250 (in)
